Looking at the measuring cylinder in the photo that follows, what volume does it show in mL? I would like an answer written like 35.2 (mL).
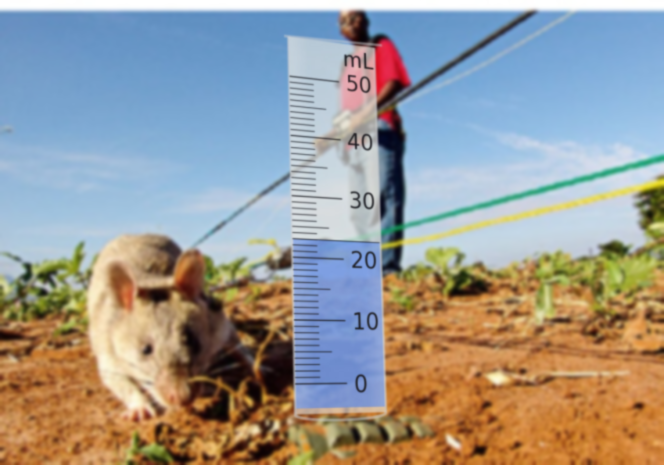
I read 23 (mL)
